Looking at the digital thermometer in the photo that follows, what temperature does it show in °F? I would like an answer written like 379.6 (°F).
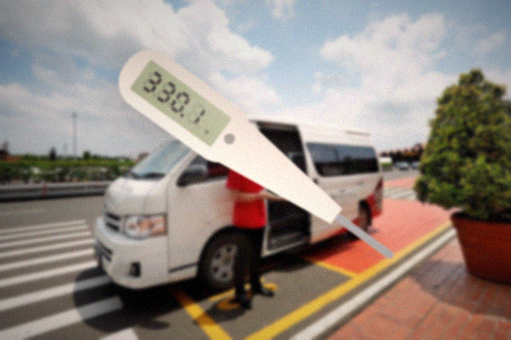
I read 330.1 (°F)
